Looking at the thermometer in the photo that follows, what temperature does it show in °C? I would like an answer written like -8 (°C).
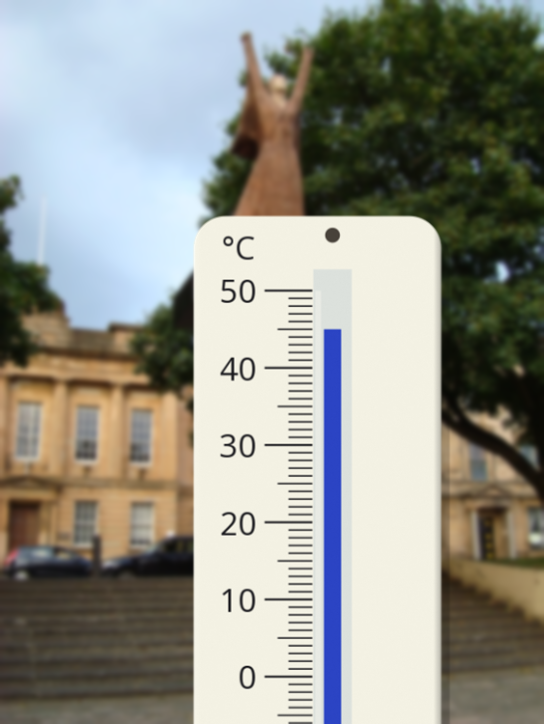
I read 45 (°C)
